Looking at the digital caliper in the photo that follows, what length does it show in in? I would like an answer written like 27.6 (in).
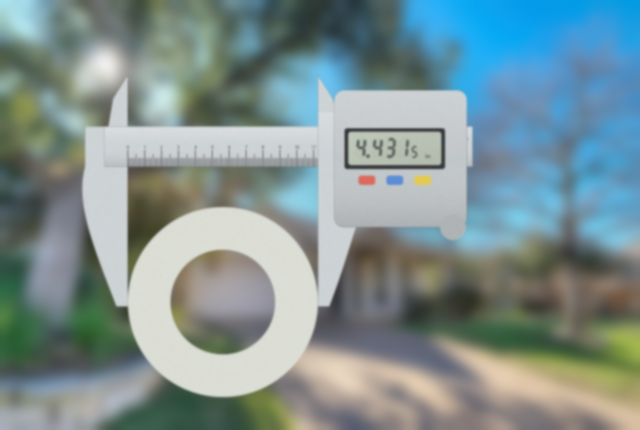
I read 4.4315 (in)
